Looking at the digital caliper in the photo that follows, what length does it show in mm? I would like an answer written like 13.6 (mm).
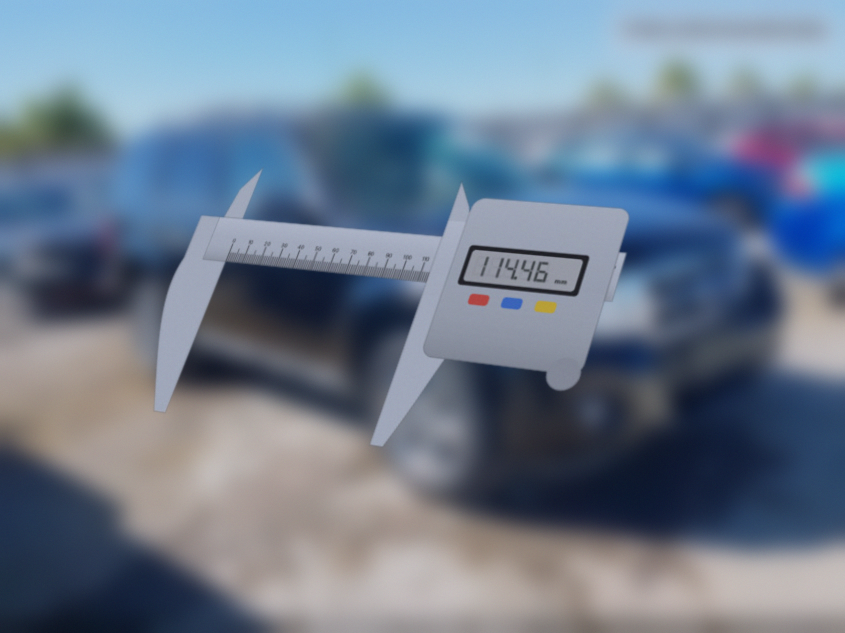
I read 114.46 (mm)
